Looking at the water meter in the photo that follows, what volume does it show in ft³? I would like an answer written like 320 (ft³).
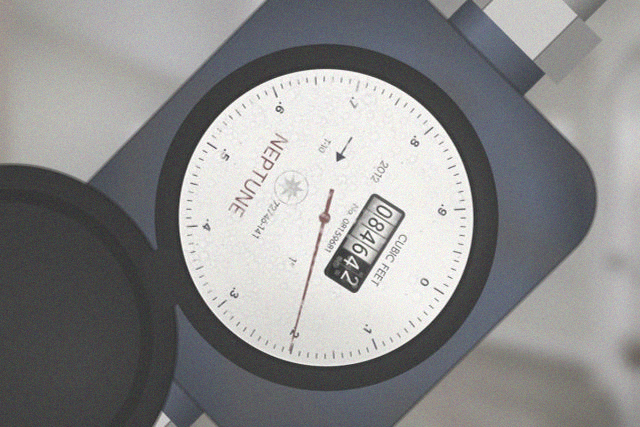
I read 84642.20 (ft³)
